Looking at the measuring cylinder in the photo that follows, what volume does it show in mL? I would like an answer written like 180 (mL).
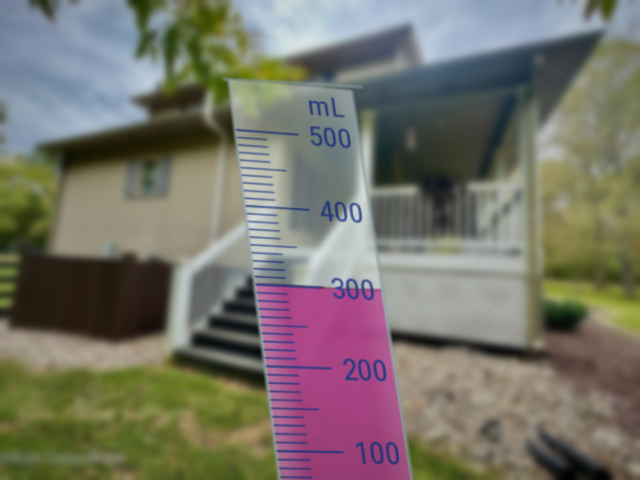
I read 300 (mL)
